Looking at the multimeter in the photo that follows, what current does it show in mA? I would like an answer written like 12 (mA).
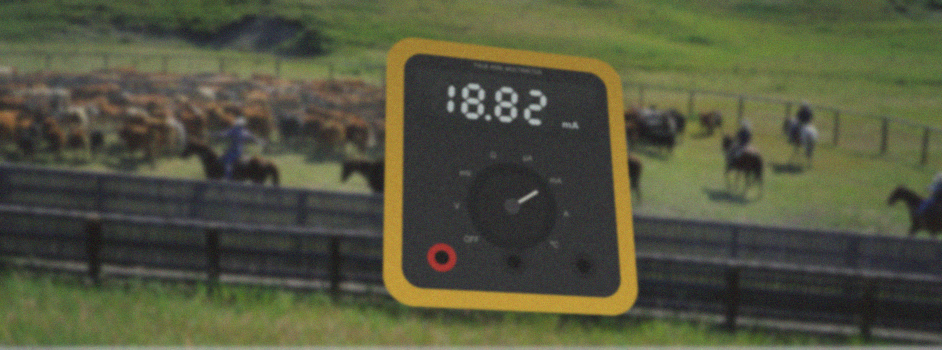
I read 18.82 (mA)
